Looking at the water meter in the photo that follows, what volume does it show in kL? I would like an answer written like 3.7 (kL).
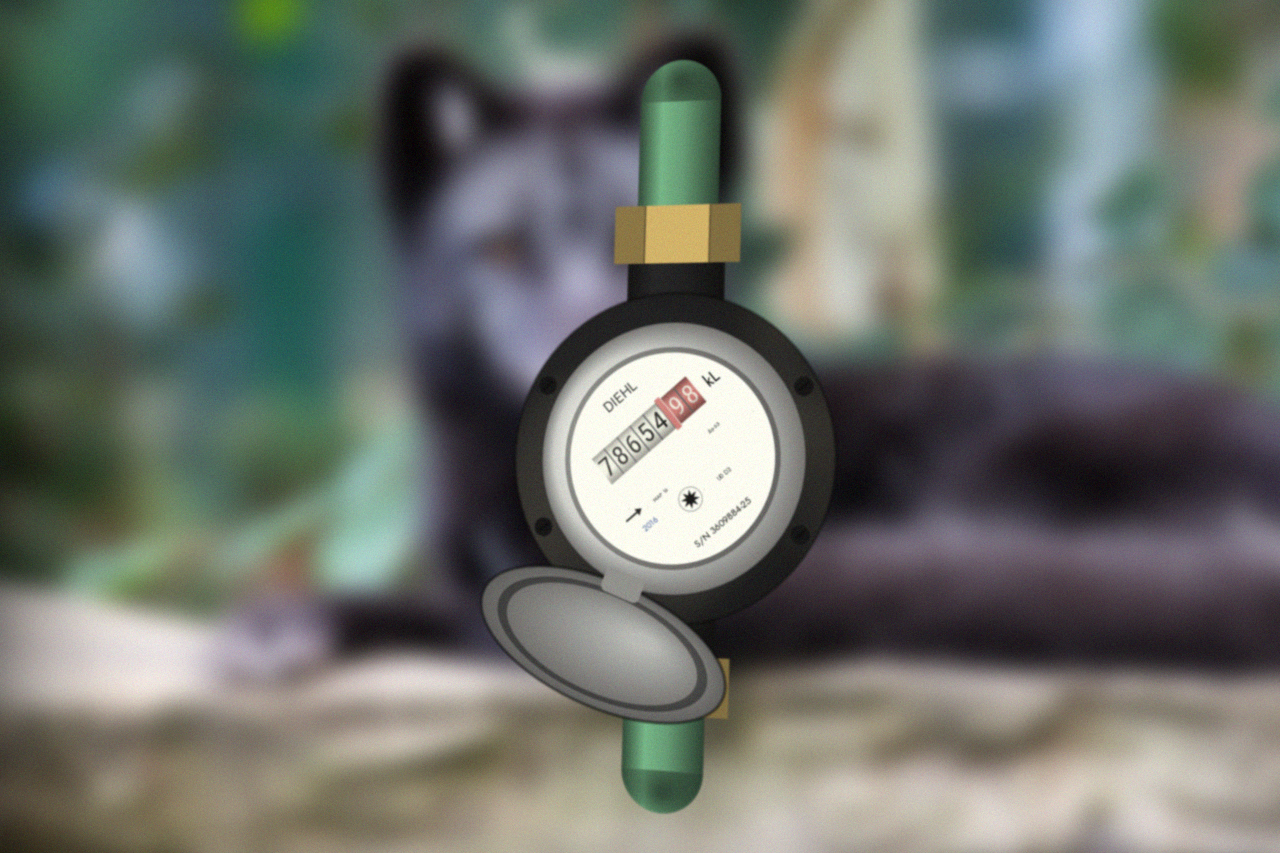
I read 78654.98 (kL)
